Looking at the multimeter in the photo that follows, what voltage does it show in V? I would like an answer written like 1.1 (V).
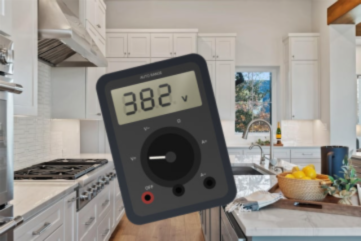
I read 382 (V)
